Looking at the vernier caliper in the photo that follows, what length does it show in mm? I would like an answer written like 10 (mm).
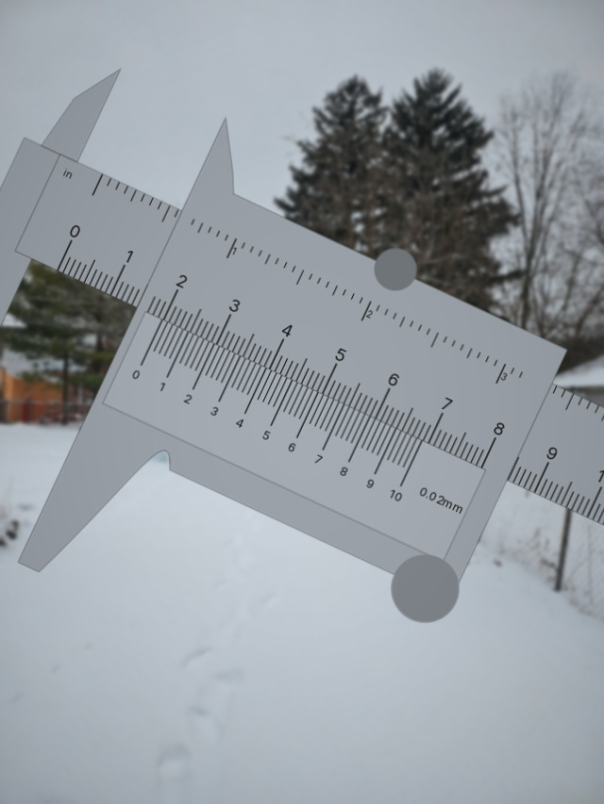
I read 19.8 (mm)
